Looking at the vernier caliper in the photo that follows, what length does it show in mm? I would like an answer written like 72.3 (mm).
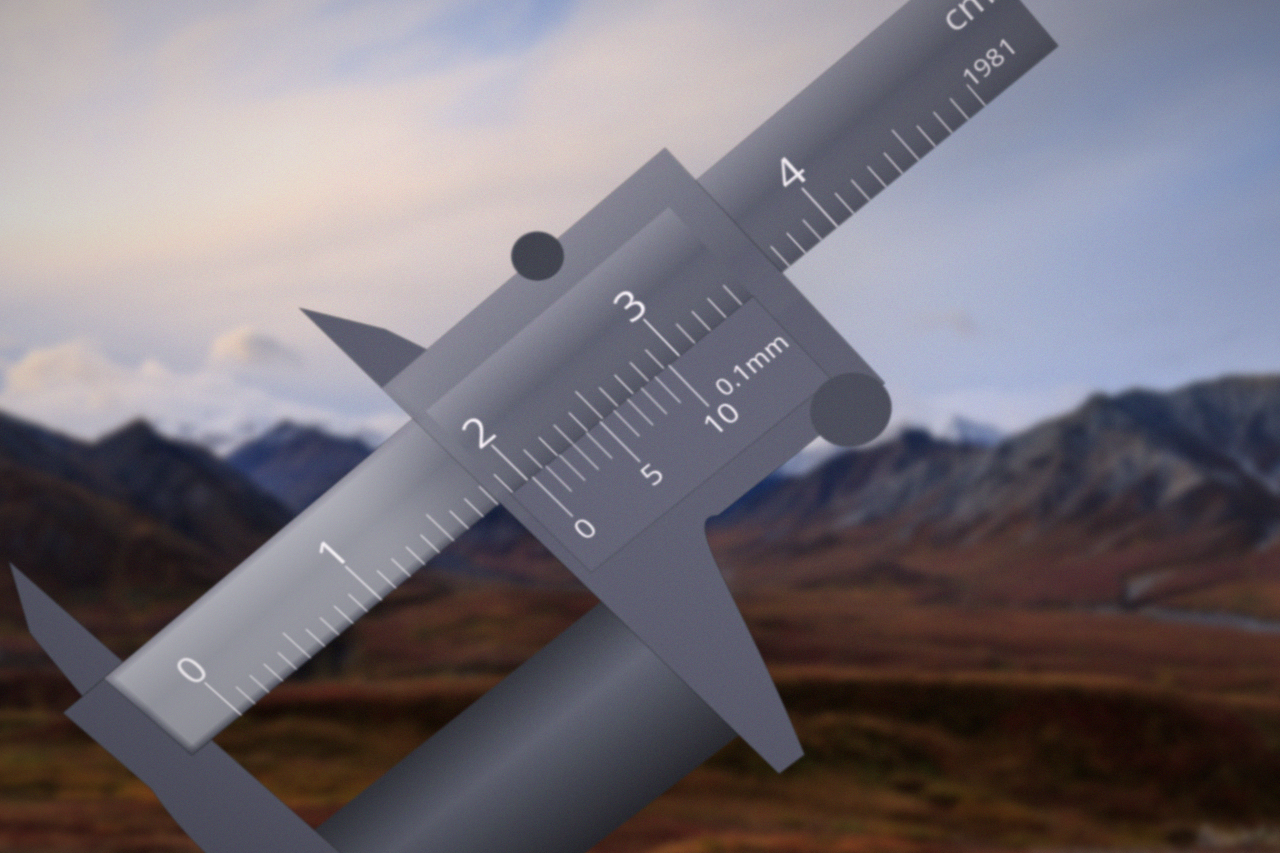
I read 20.3 (mm)
